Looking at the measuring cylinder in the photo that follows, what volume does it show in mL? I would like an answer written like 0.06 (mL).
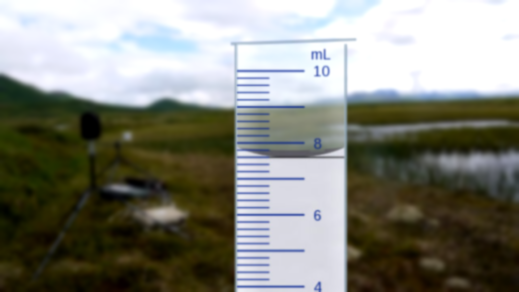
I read 7.6 (mL)
